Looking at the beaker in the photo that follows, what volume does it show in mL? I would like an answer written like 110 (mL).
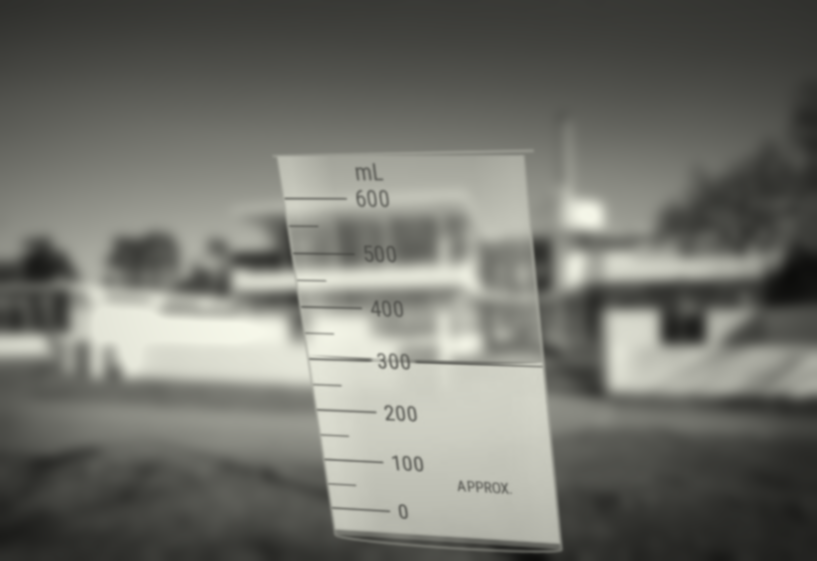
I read 300 (mL)
